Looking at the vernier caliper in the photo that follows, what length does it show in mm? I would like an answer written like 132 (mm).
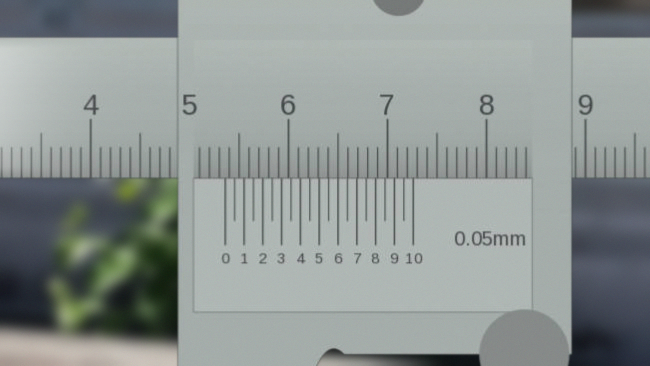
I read 53.6 (mm)
